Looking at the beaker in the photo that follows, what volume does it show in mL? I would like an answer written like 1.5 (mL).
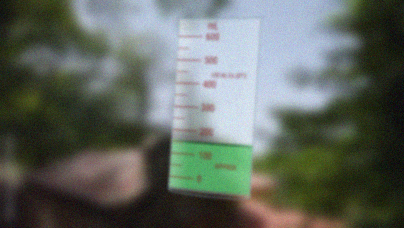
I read 150 (mL)
